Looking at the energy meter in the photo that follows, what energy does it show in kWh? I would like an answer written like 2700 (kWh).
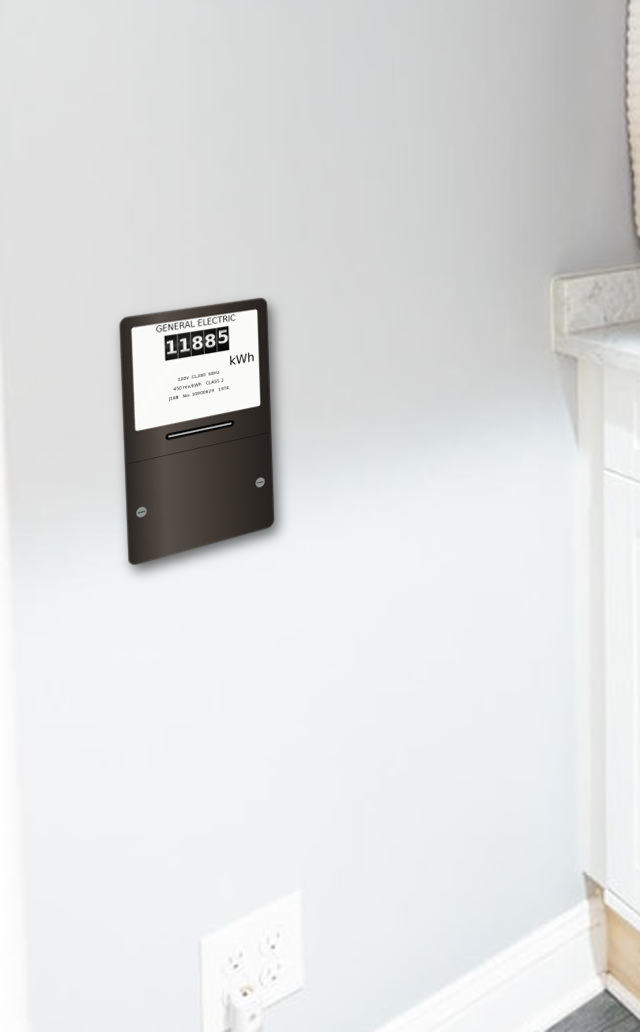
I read 11885 (kWh)
